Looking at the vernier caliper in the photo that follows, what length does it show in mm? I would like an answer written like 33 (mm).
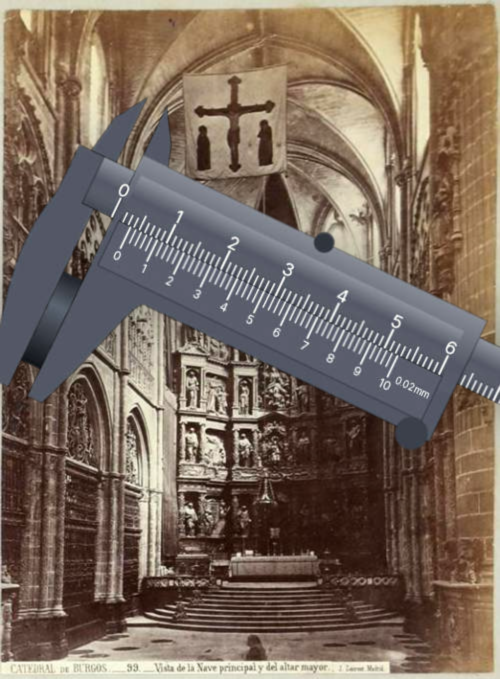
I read 3.5 (mm)
